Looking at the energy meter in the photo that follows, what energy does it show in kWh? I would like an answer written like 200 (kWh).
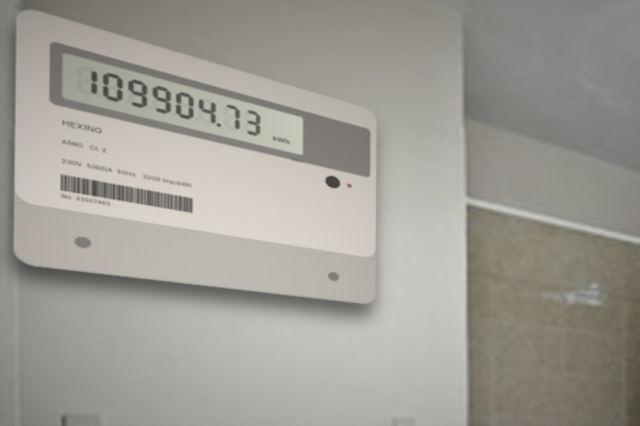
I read 109904.73 (kWh)
